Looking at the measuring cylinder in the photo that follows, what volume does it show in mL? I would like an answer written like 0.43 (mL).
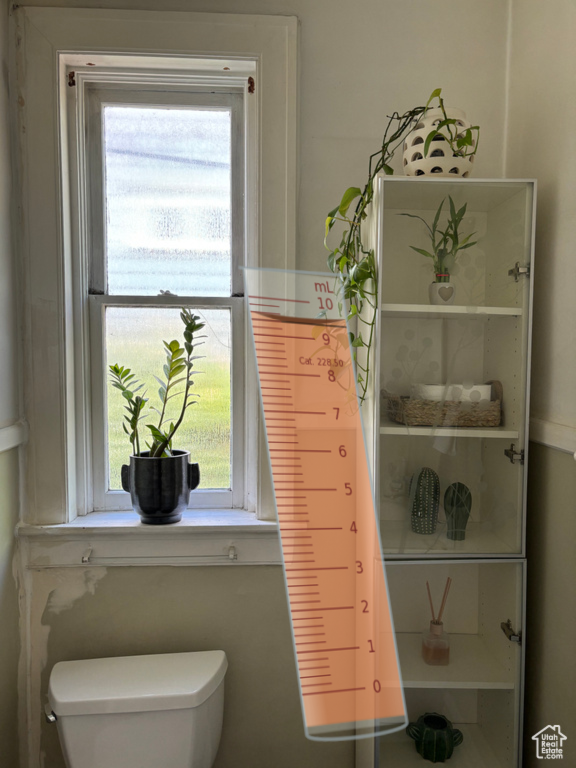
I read 9.4 (mL)
